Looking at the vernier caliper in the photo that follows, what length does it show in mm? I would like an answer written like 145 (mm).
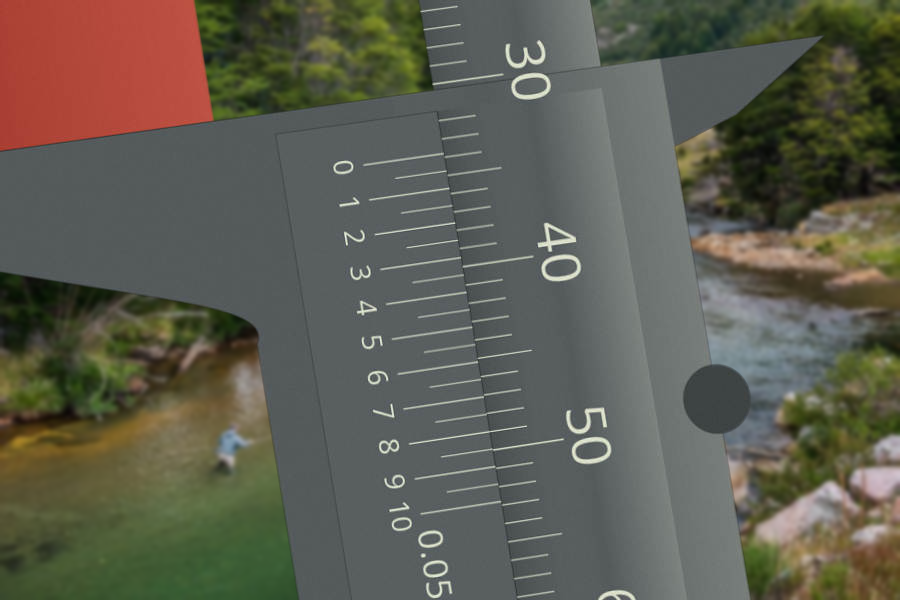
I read 33.8 (mm)
